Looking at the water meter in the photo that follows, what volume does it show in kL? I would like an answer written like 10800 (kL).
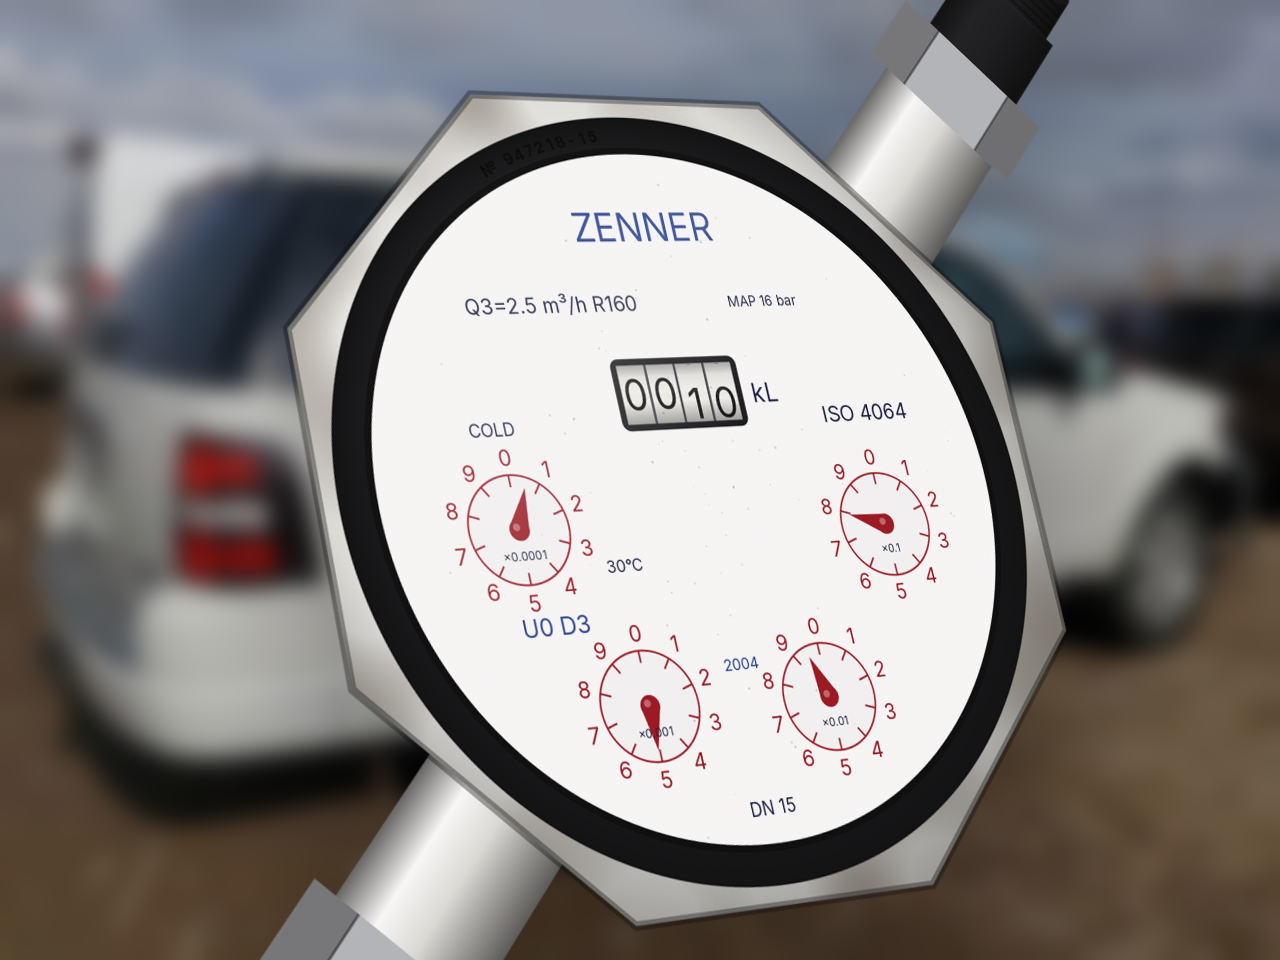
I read 9.7950 (kL)
